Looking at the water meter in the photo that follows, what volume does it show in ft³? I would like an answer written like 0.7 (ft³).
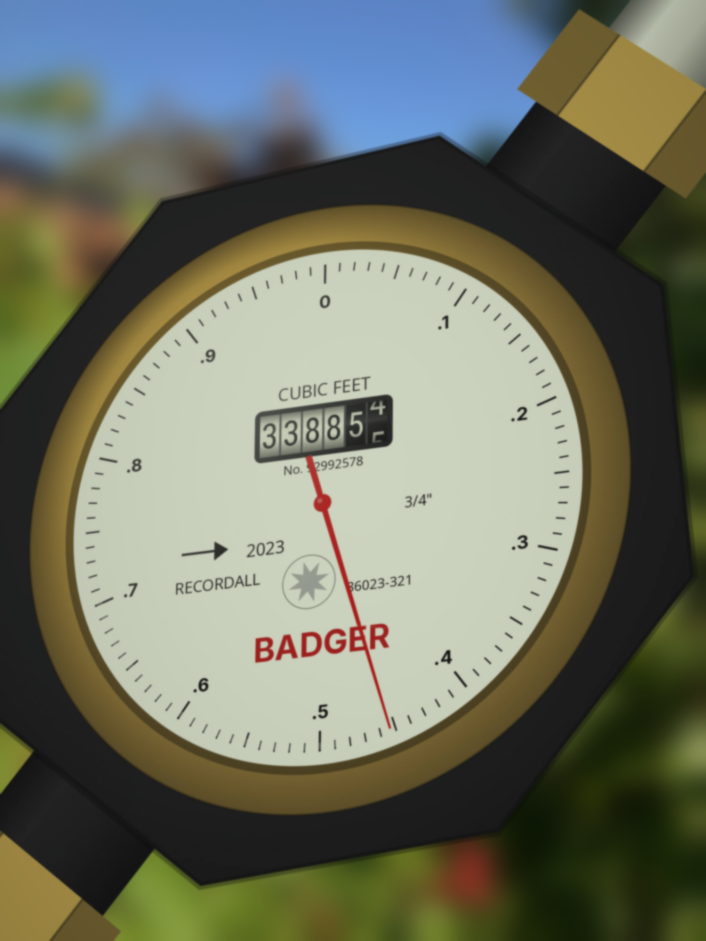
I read 338854.45 (ft³)
